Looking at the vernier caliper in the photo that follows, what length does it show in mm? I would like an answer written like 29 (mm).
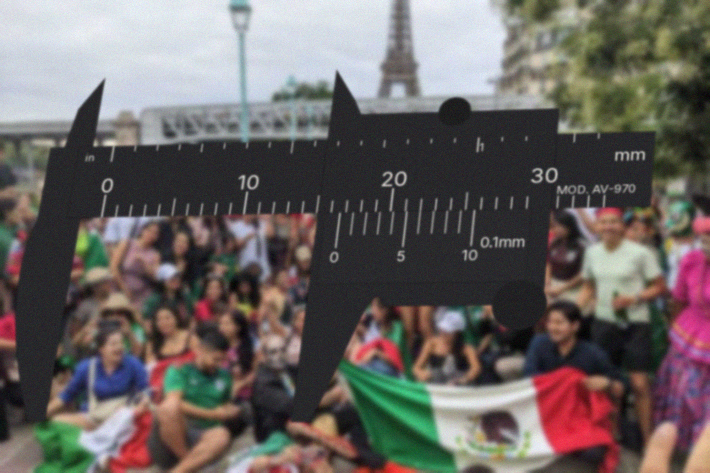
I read 16.6 (mm)
